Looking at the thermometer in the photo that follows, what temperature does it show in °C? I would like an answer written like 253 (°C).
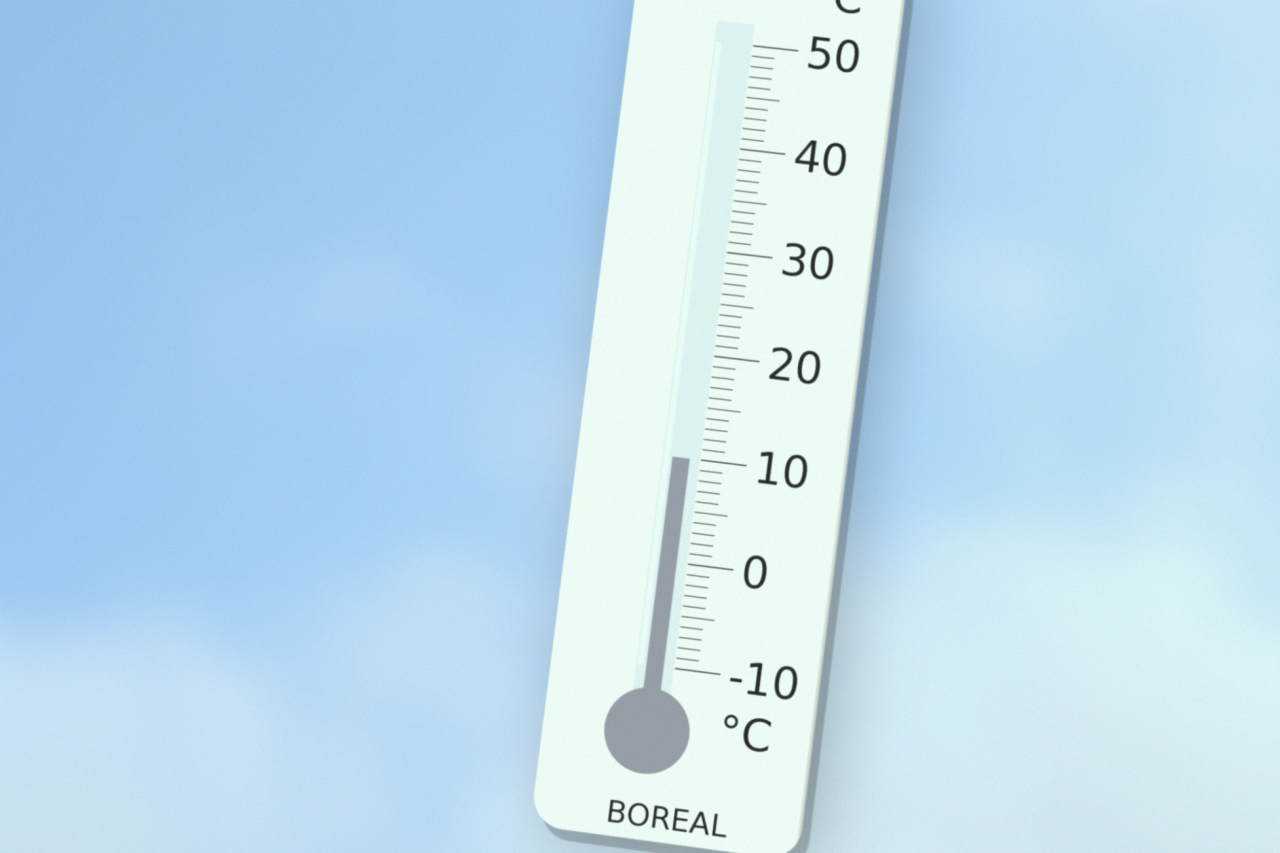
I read 10 (°C)
